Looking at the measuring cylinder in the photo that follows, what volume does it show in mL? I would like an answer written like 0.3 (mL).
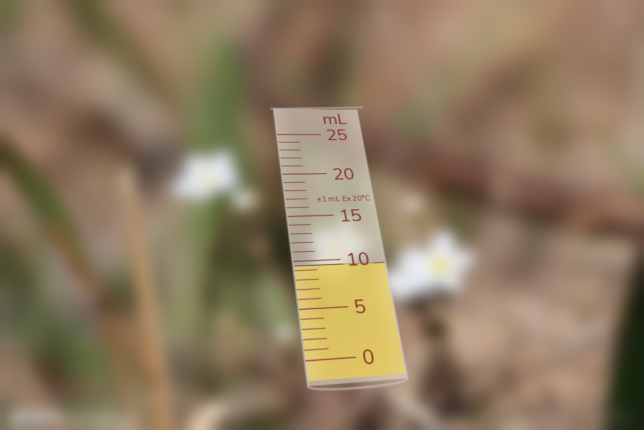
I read 9.5 (mL)
